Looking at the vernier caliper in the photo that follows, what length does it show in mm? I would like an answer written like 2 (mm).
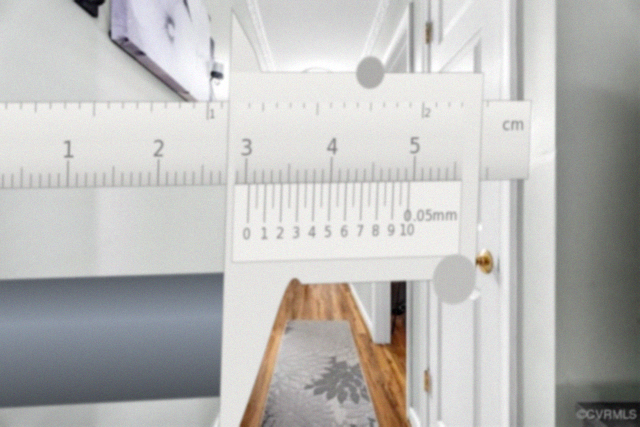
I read 30.4 (mm)
